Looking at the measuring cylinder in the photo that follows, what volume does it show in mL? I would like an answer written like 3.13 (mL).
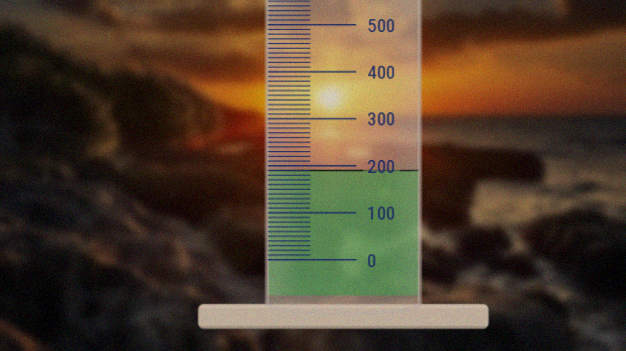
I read 190 (mL)
